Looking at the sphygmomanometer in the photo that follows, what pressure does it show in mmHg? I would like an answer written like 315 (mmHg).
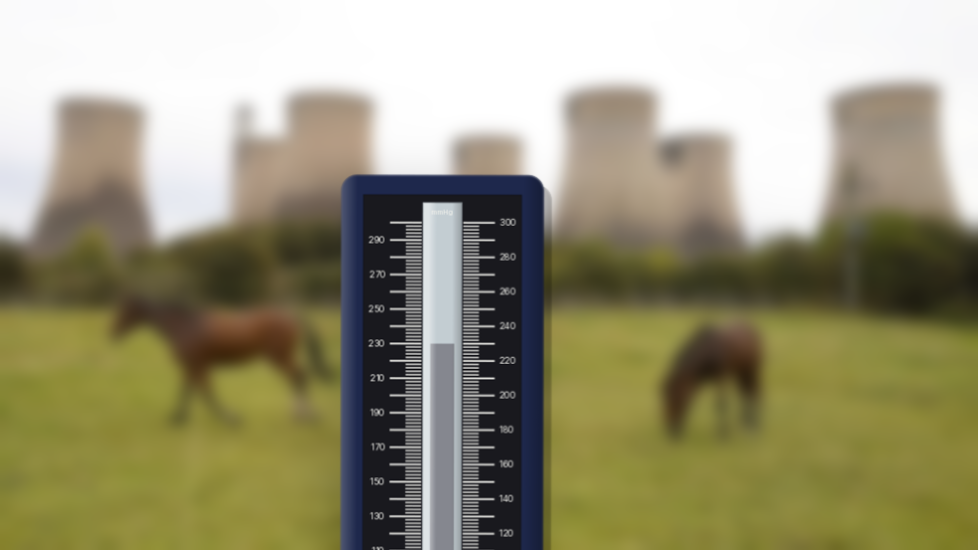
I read 230 (mmHg)
